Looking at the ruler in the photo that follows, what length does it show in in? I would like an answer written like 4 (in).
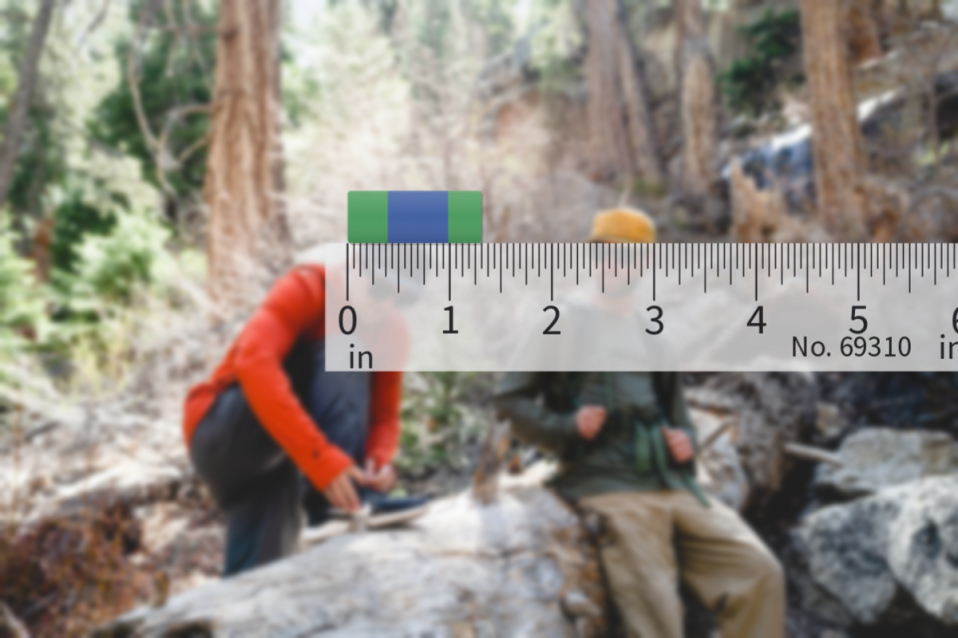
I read 1.3125 (in)
